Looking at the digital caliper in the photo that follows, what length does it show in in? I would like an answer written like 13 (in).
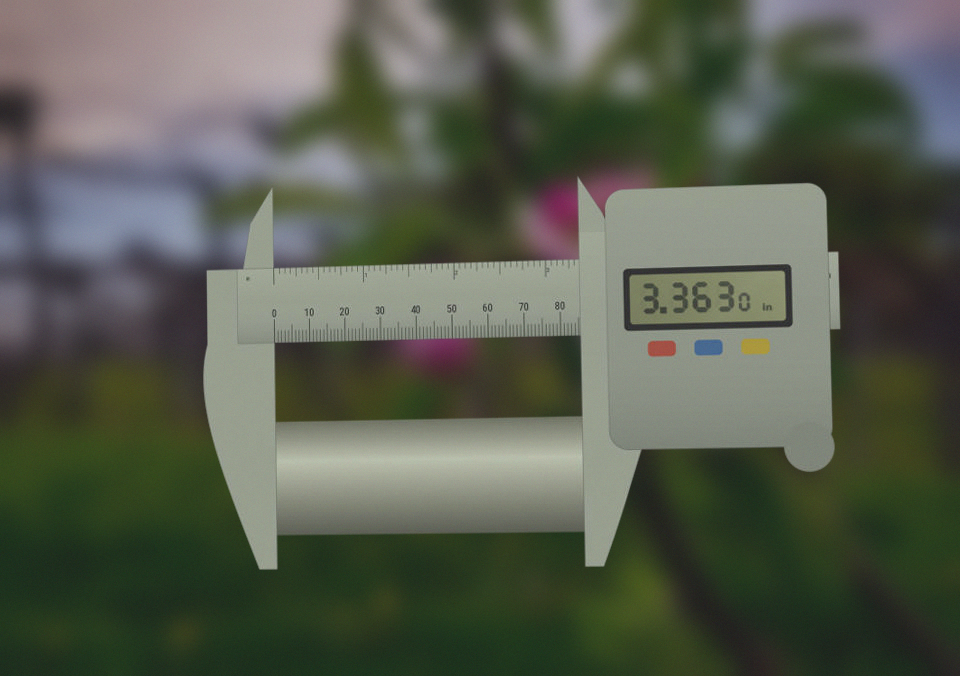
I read 3.3630 (in)
